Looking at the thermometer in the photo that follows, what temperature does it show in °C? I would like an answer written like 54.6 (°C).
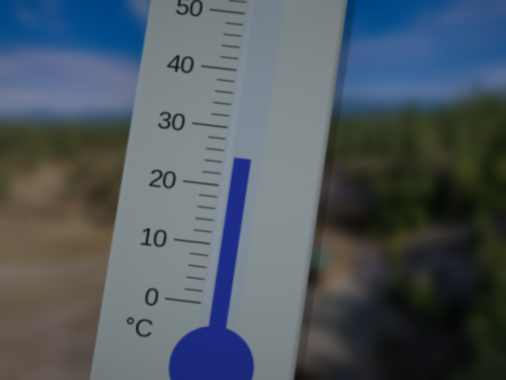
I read 25 (°C)
